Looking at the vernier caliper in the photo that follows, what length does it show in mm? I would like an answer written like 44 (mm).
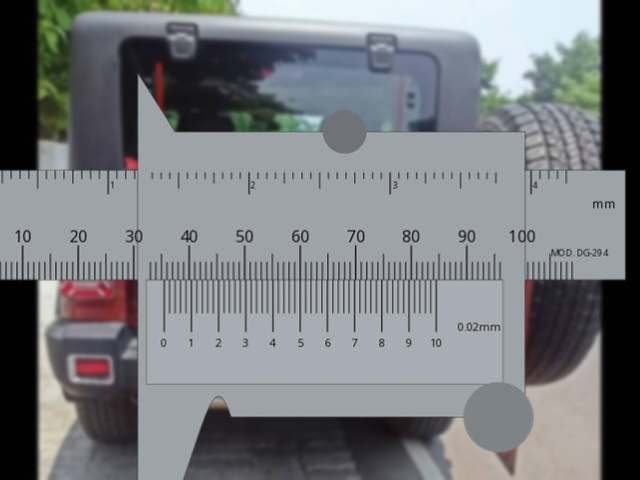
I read 35.5 (mm)
